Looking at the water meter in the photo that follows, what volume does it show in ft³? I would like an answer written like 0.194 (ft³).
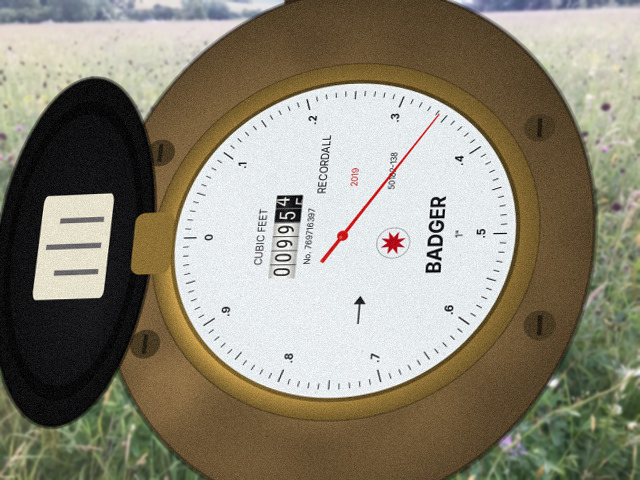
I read 9954.34 (ft³)
